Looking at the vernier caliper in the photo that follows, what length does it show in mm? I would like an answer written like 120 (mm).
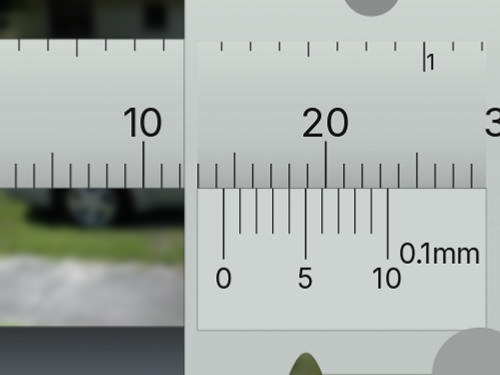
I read 14.4 (mm)
